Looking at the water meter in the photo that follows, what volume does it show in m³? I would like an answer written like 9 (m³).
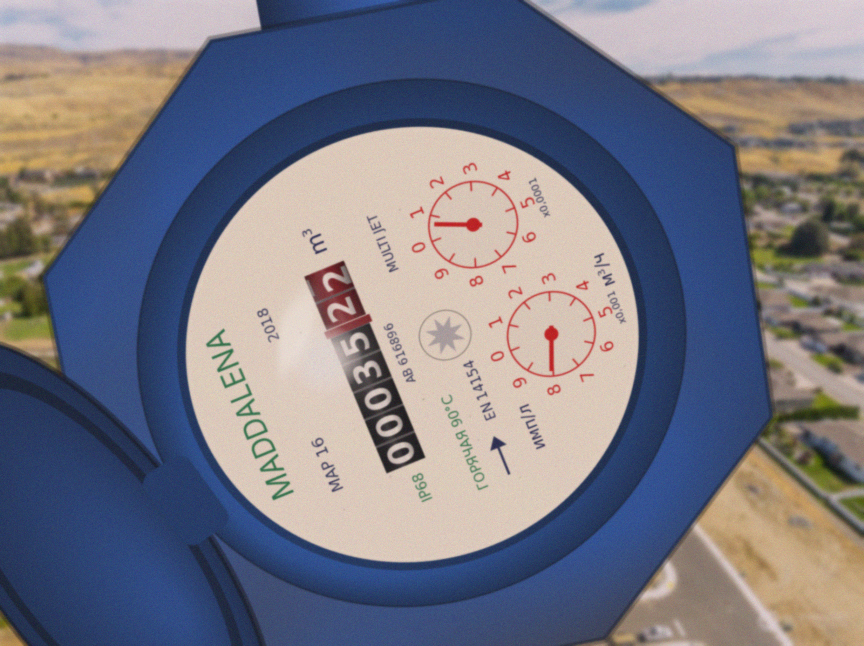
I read 35.2180 (m³)
